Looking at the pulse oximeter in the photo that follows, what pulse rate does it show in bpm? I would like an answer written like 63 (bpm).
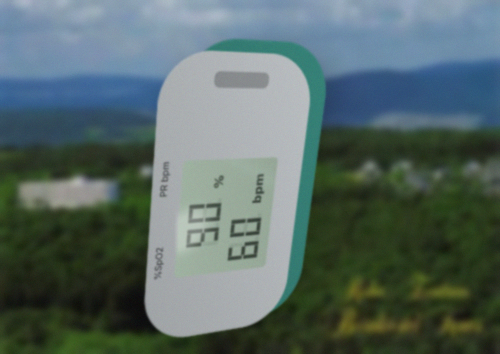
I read 60 (bpm)
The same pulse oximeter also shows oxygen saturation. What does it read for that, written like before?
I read 90 (%)
